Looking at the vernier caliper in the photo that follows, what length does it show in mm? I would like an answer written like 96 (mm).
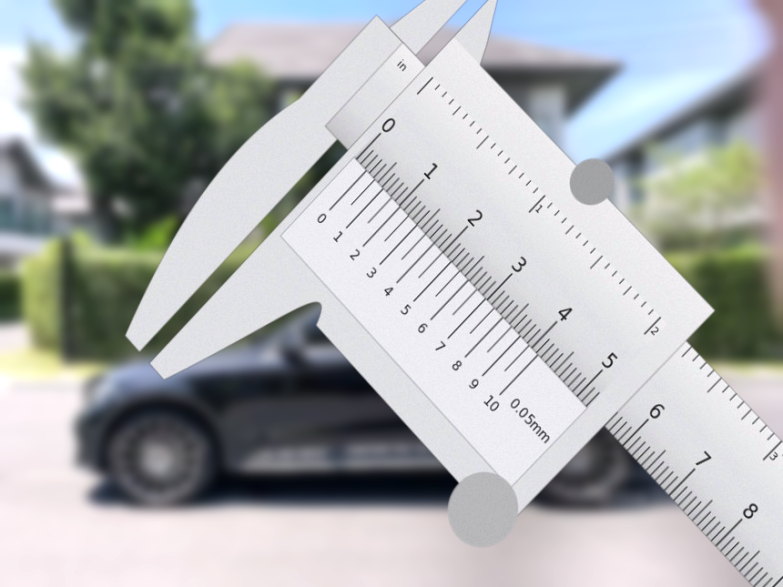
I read 2.4 (mm)
